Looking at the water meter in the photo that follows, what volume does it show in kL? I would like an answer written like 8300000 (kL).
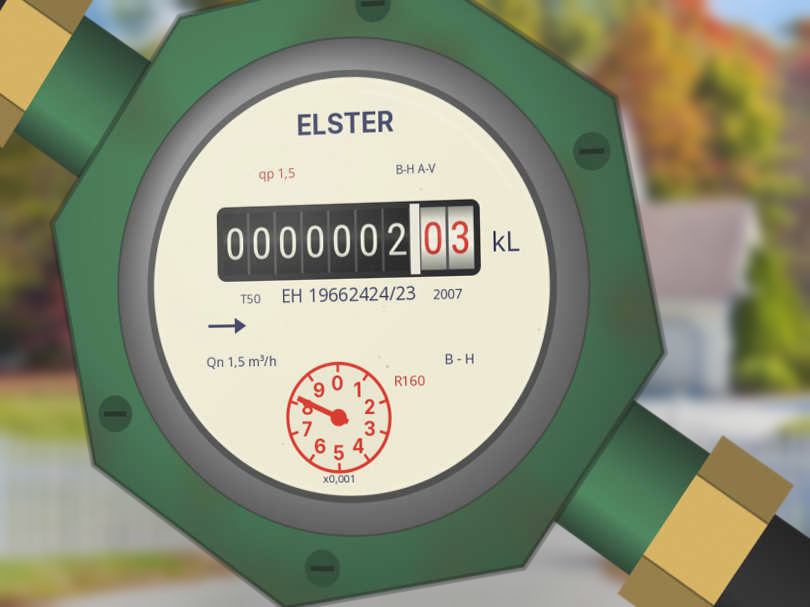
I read 2.038 (kL)
